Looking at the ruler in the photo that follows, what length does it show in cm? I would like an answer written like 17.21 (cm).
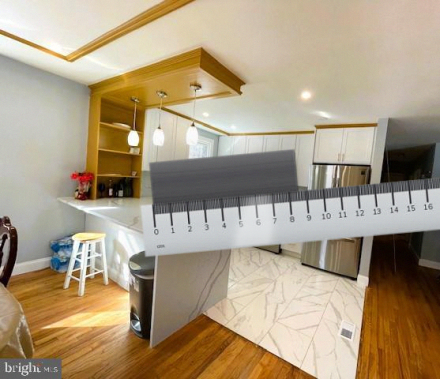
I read 8.5 (cm)
